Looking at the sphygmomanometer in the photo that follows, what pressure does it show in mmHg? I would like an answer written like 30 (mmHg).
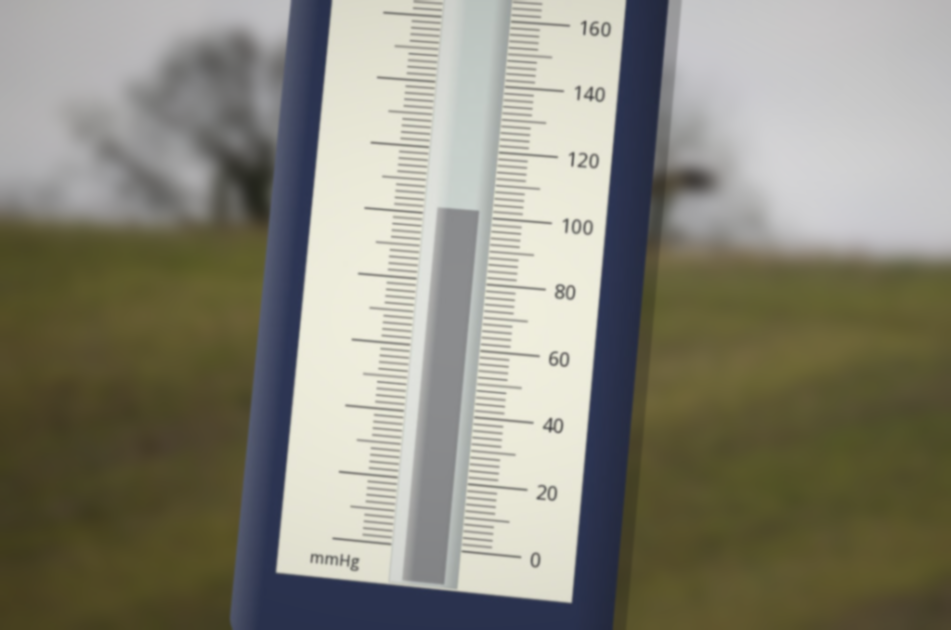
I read 102 (mmHg)
